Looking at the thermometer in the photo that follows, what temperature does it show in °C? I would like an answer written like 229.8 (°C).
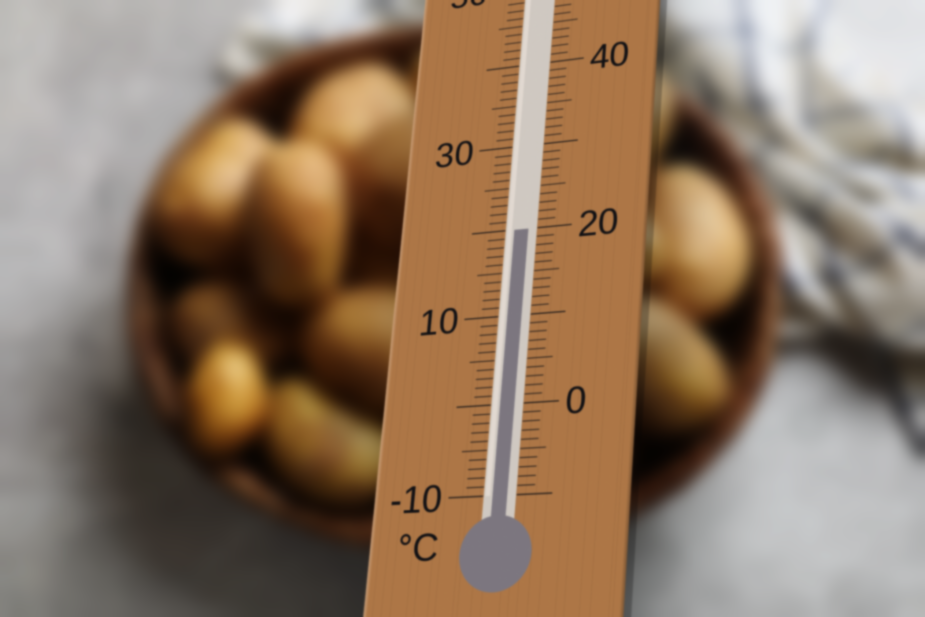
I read 20 (°C)
